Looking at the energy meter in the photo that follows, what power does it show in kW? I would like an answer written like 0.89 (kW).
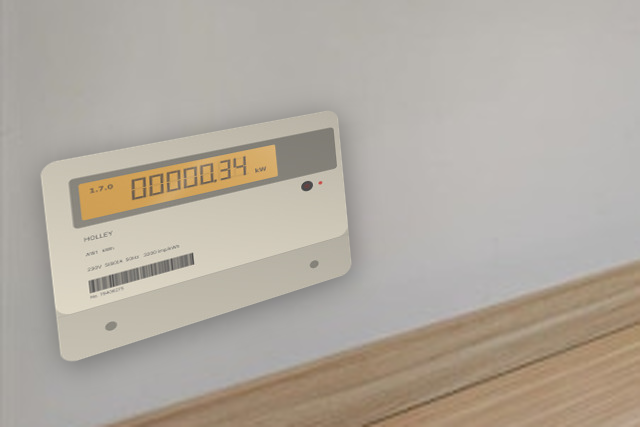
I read 0.34 (kW)
